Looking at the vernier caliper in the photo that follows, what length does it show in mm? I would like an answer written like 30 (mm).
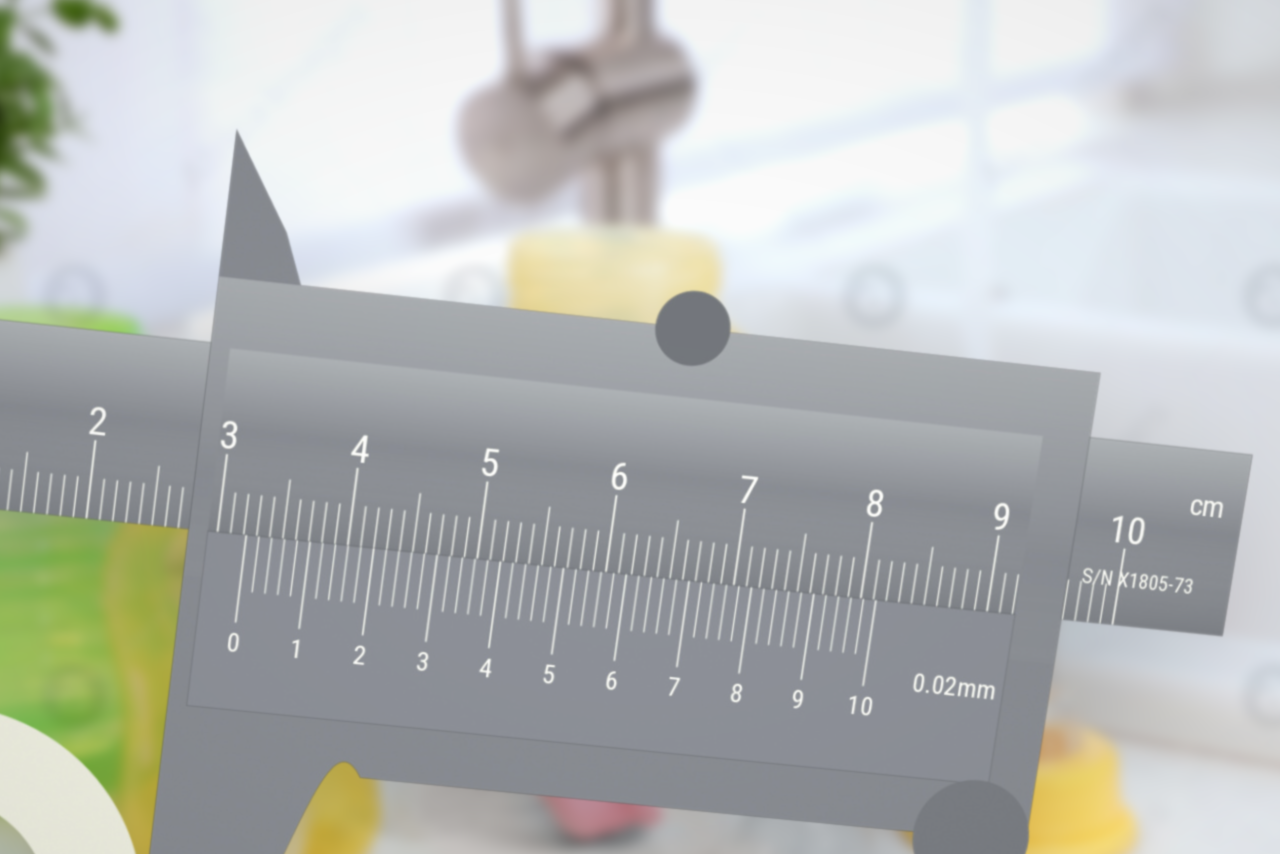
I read 32.2 (mm)
